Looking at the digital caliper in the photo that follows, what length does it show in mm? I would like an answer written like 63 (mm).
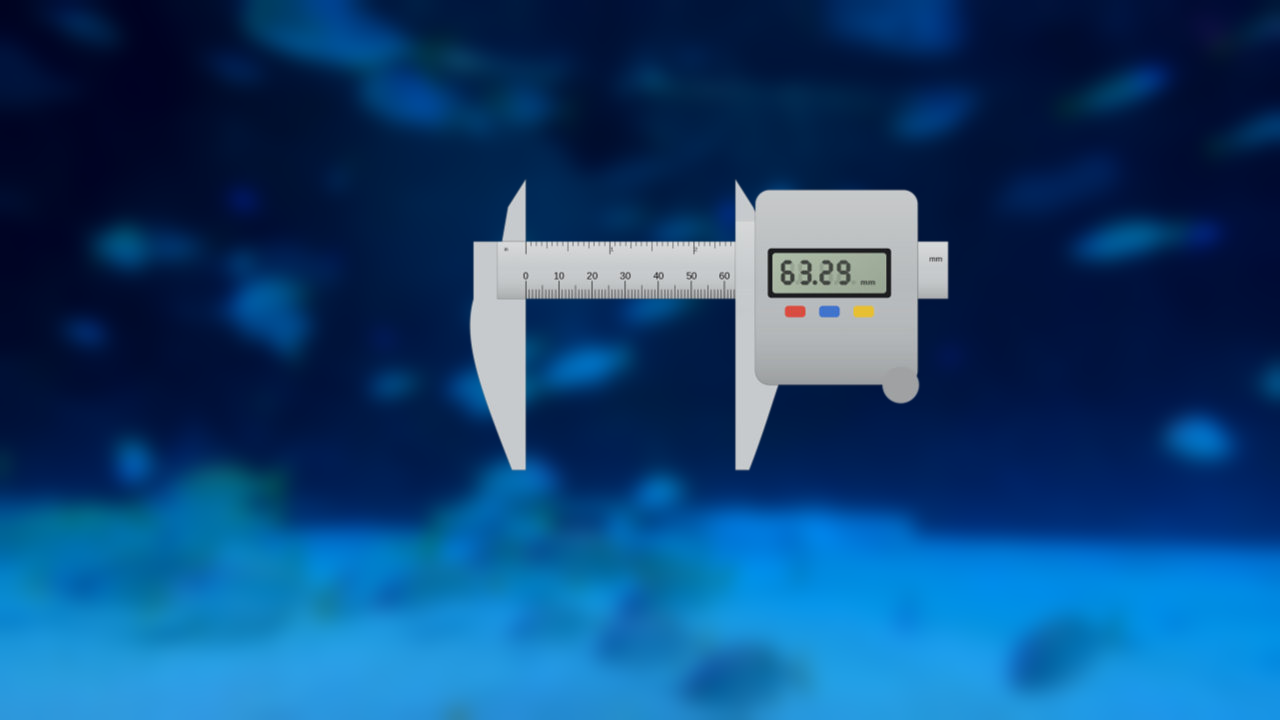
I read 63.29 (mm)
